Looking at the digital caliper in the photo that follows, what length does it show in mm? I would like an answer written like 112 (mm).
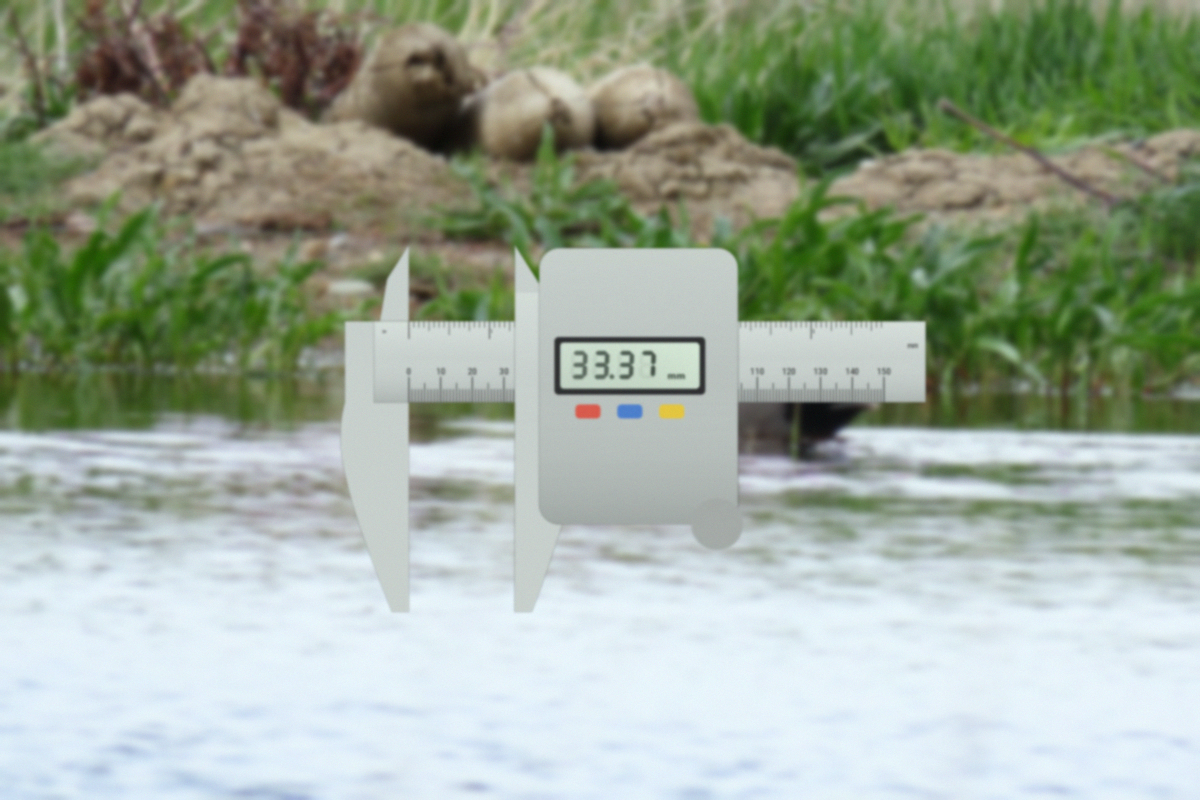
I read 33.37 (mm)
